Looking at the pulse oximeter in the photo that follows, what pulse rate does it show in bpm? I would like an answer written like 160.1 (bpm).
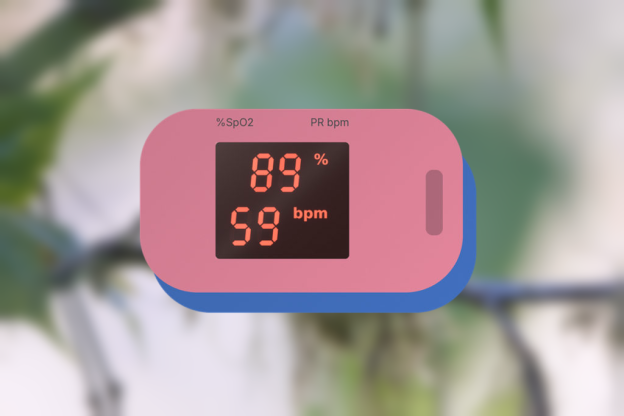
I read 59 (bpm)
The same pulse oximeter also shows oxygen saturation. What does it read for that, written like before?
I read 89 (%)
